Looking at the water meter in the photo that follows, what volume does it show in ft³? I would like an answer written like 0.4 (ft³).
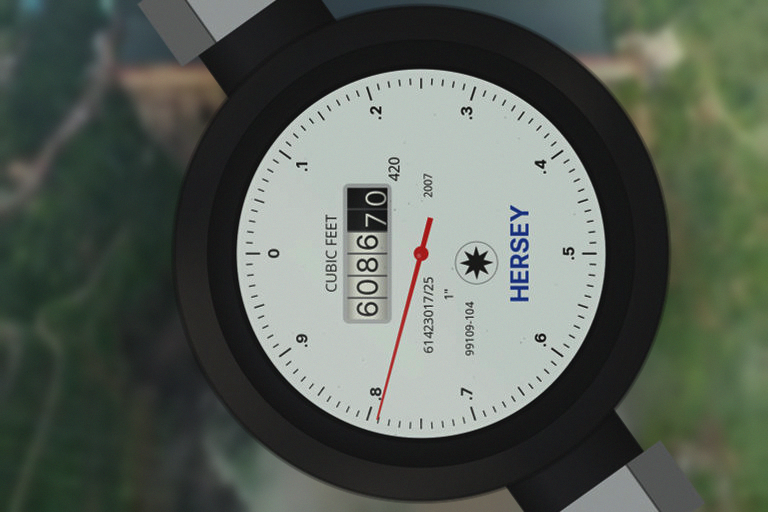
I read 608669.79 (ft³)
